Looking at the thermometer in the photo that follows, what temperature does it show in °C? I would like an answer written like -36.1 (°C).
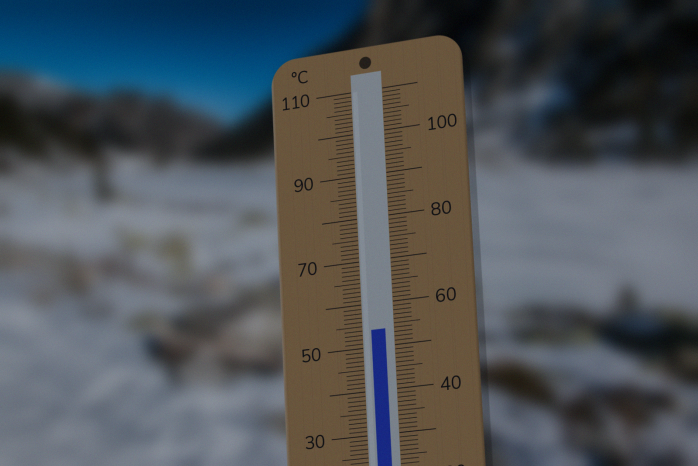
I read 54 (°C)
